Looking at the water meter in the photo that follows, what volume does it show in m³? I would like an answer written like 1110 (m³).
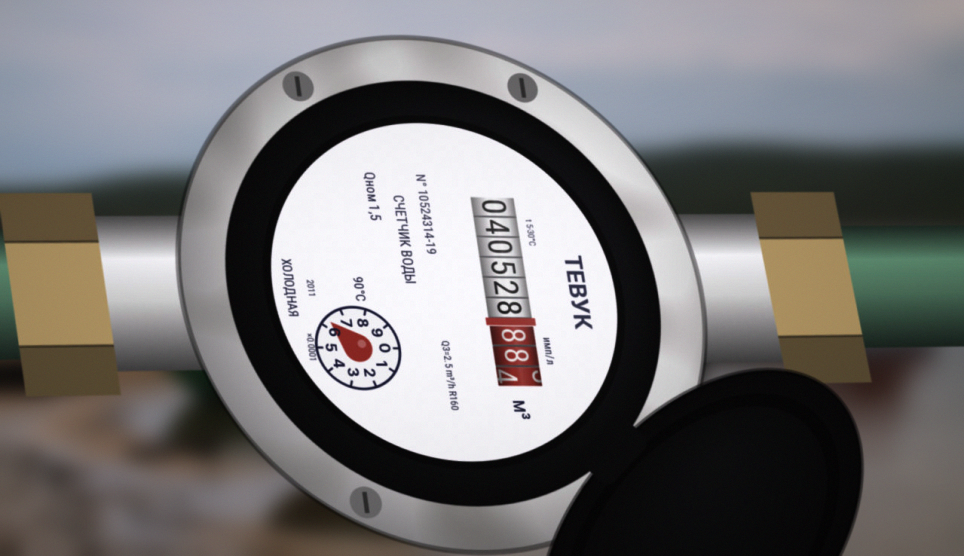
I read 40528.8836 (m³)
